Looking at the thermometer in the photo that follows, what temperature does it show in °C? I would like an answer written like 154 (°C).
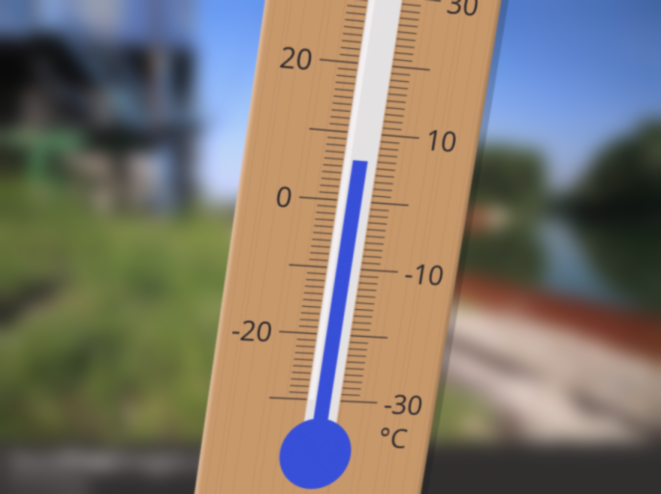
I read 6 (°C)
